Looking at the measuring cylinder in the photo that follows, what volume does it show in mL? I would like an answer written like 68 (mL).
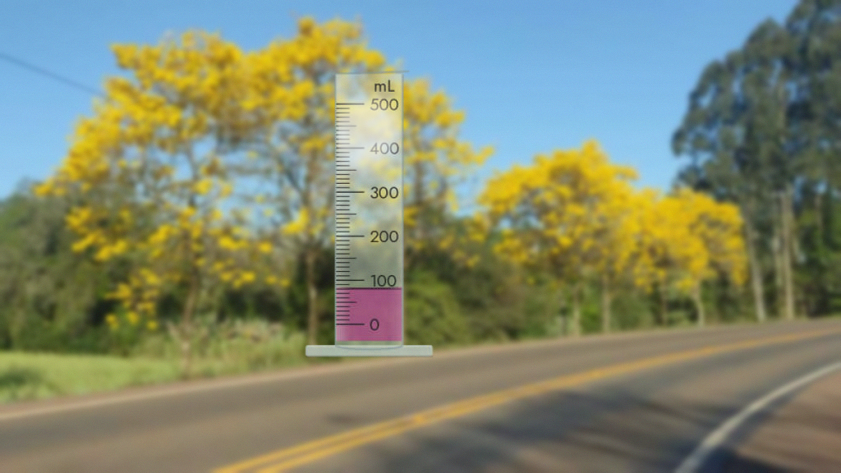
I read 80 (mL)
